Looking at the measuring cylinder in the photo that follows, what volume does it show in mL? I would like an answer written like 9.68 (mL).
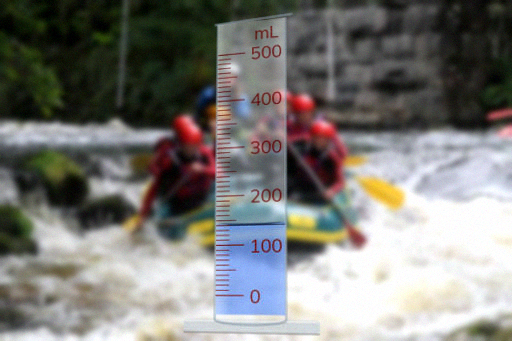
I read 140 (mL)
